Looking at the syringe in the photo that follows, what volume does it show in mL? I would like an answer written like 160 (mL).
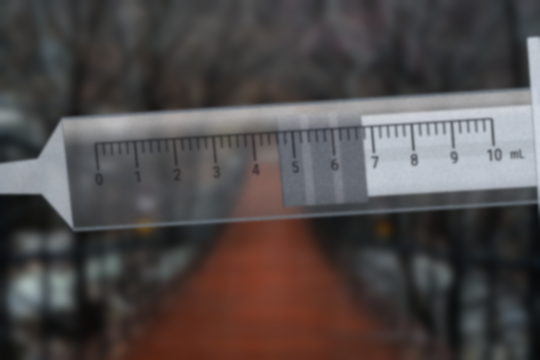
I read 4.6 (mL)
